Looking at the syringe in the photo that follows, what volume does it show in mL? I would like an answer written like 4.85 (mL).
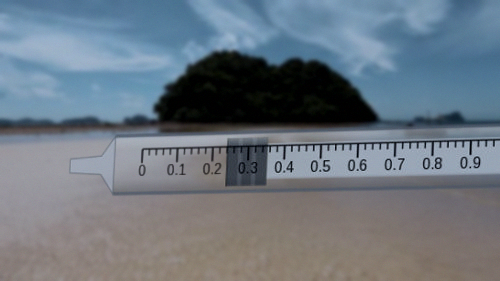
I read 0.24 (mL)
